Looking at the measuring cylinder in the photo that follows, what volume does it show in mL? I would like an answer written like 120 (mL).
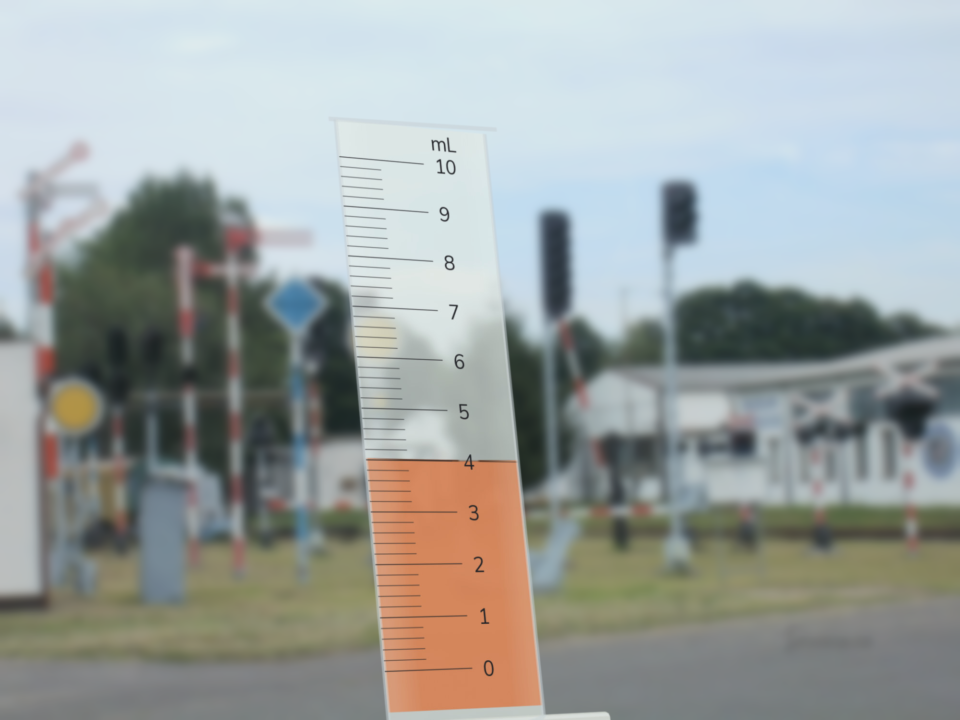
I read 4 (mL)
